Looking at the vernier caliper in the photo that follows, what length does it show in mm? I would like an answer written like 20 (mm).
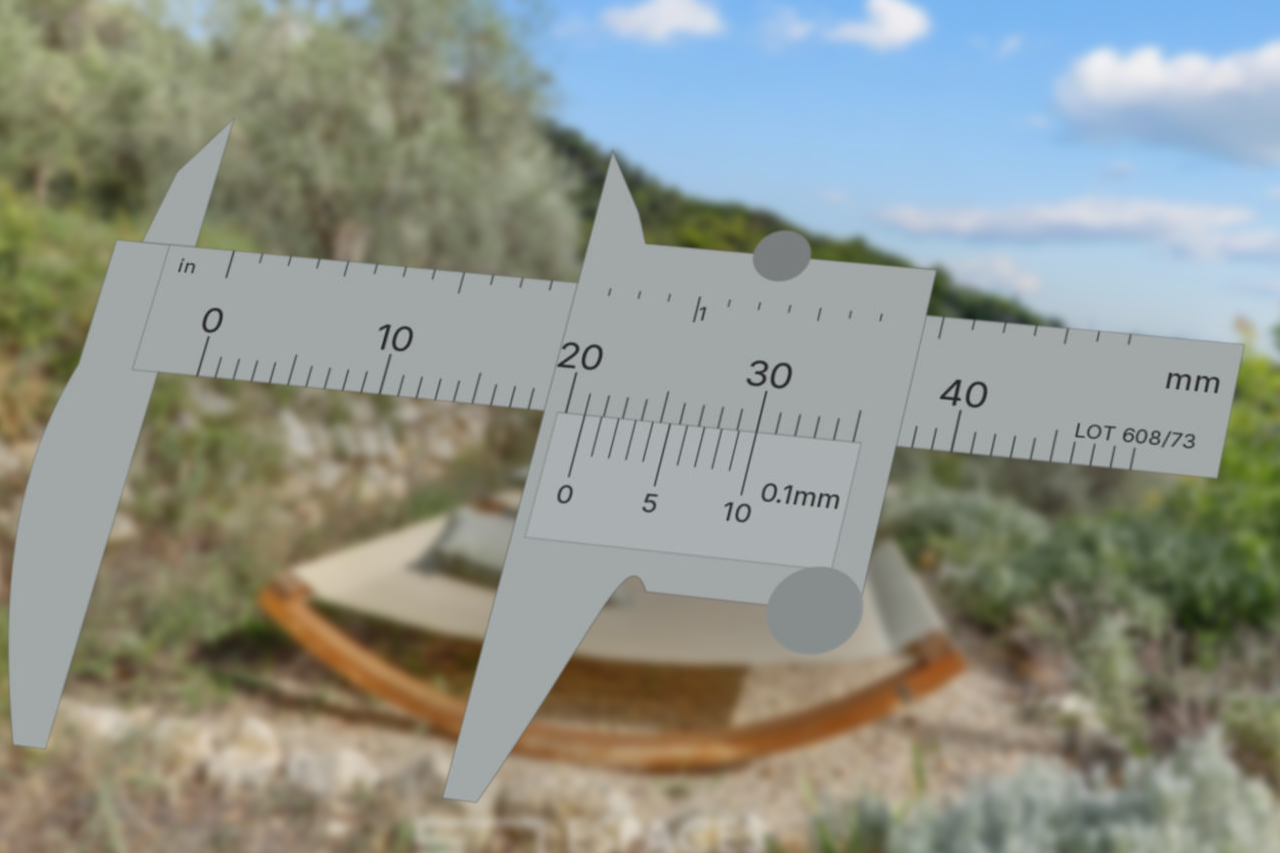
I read 21.0 (mm)
